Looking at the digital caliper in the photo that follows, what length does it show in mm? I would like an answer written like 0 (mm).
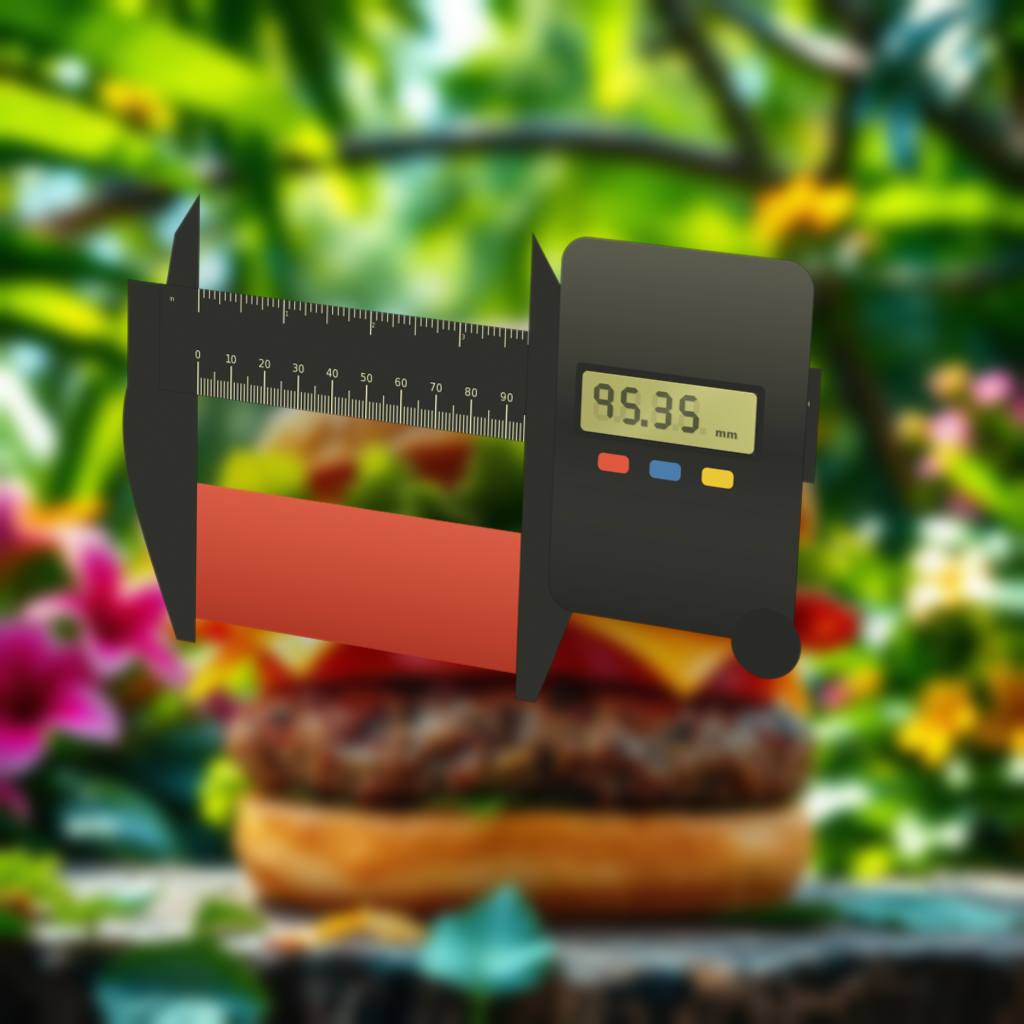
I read 95.35 (mm)
